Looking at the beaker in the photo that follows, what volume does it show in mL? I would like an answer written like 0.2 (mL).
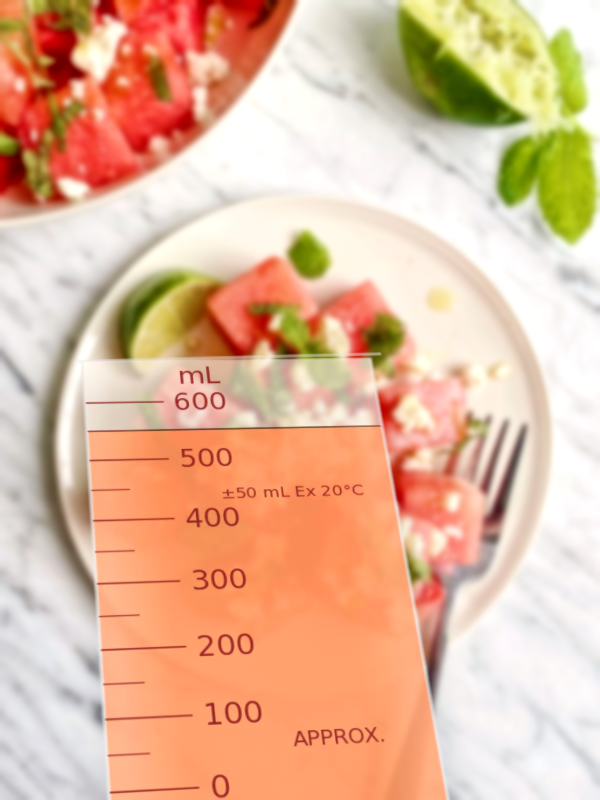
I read 550 (mL)
